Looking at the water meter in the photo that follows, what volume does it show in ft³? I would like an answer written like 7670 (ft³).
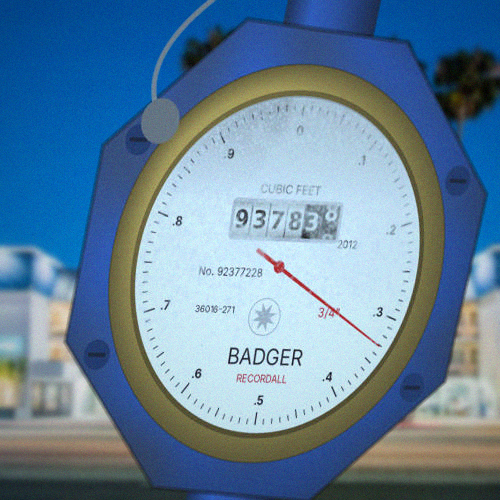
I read 937838.33 (ft³)
